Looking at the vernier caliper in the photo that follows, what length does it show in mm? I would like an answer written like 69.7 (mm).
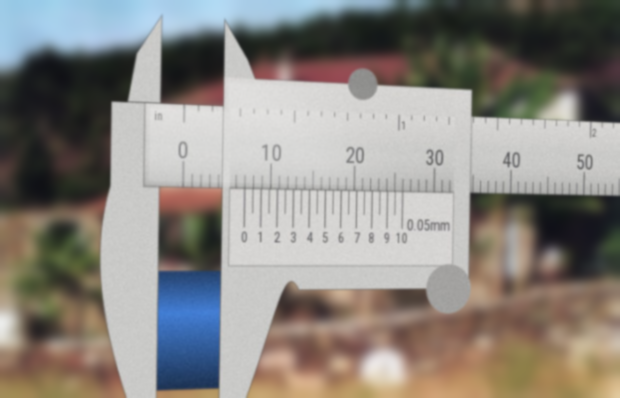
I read 7.0 (mm)
